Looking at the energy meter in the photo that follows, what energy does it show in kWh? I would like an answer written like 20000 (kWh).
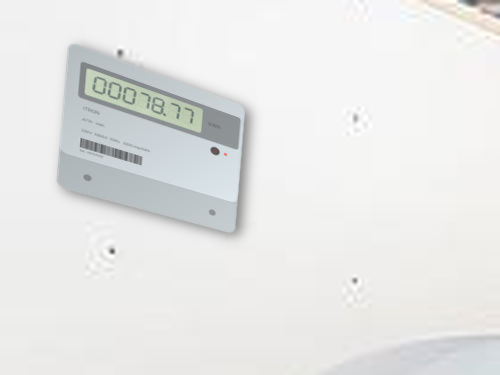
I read 78.77 (kWh)
